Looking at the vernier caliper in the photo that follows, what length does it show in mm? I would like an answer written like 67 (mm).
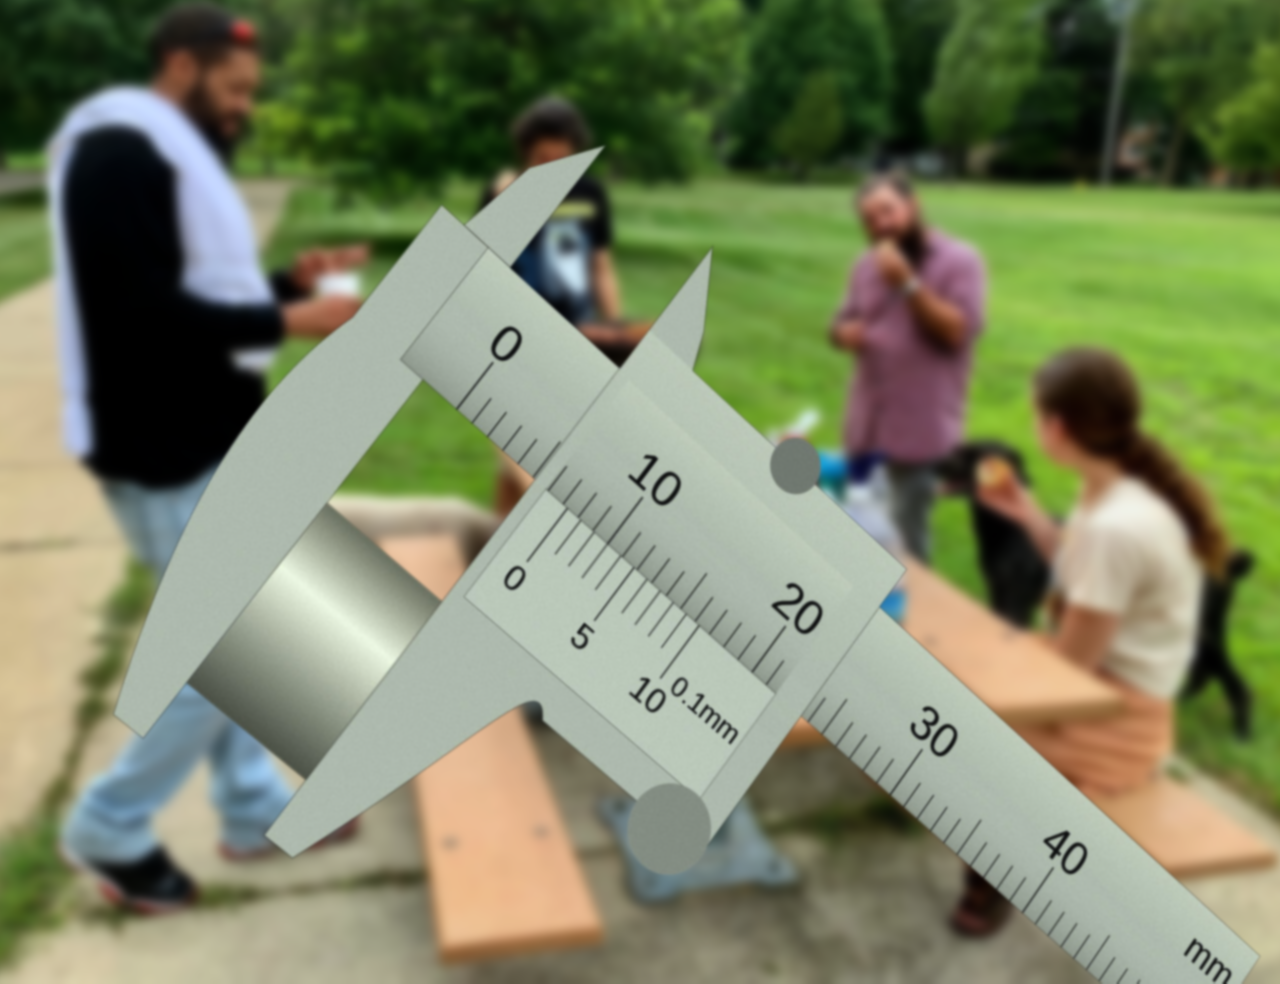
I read 7.3 (mm)
